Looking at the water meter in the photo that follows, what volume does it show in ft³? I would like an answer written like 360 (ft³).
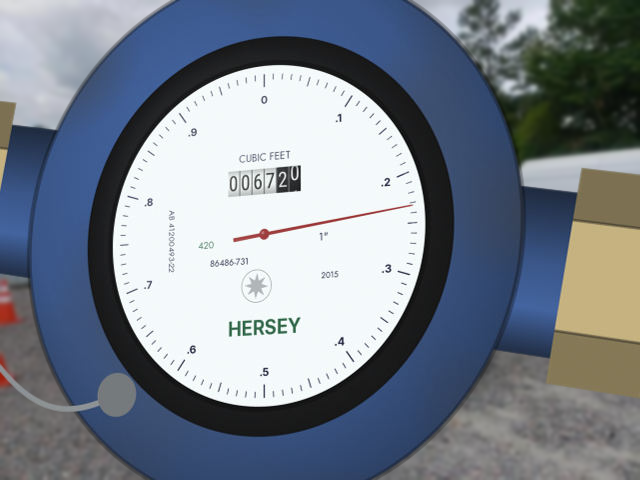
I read 6720.23 (ft³)
